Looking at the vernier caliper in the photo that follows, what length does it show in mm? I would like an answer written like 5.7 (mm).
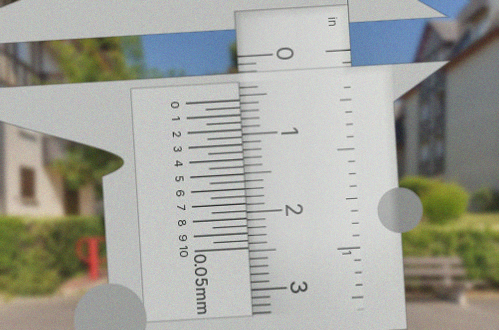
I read 5.6 (mm)
